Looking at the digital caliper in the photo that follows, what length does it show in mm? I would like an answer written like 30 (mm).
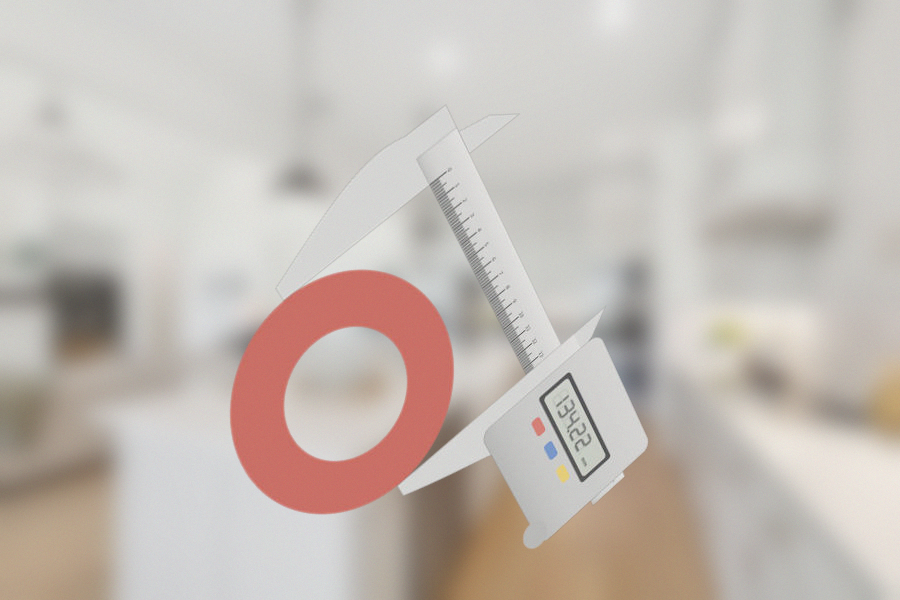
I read 134.22 (mm)
